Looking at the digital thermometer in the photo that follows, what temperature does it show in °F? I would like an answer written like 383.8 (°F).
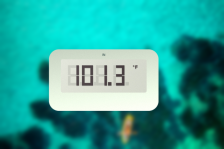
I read 101.3 (°F)
